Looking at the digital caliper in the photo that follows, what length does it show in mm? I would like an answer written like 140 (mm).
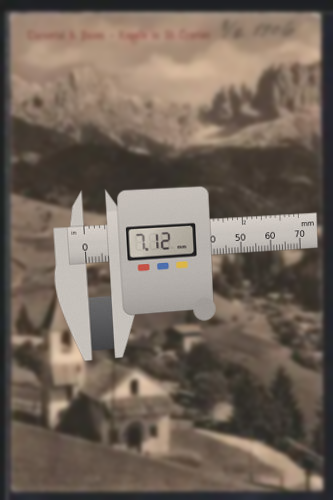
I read 7.12 (mm)
